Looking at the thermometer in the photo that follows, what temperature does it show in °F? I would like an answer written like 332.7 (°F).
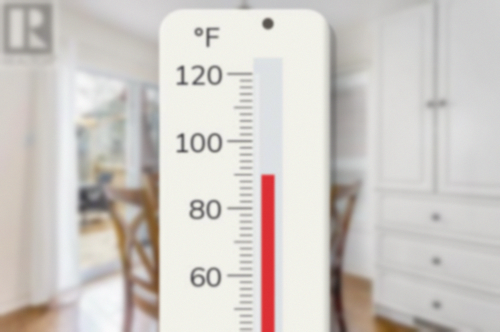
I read 90 (°F)
